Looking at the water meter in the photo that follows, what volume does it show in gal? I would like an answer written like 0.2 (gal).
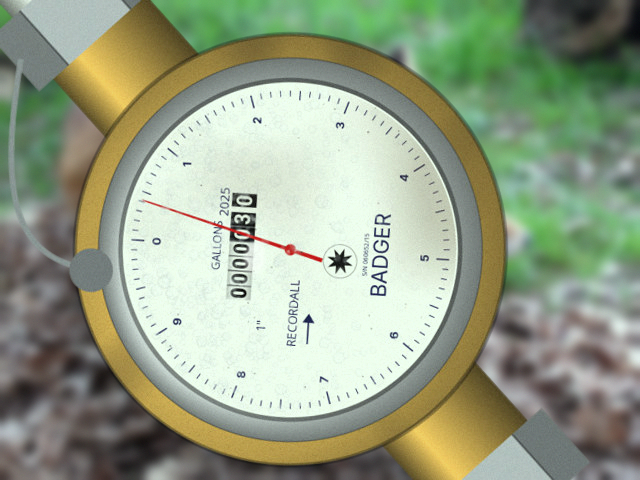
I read 30.4 (gal)
